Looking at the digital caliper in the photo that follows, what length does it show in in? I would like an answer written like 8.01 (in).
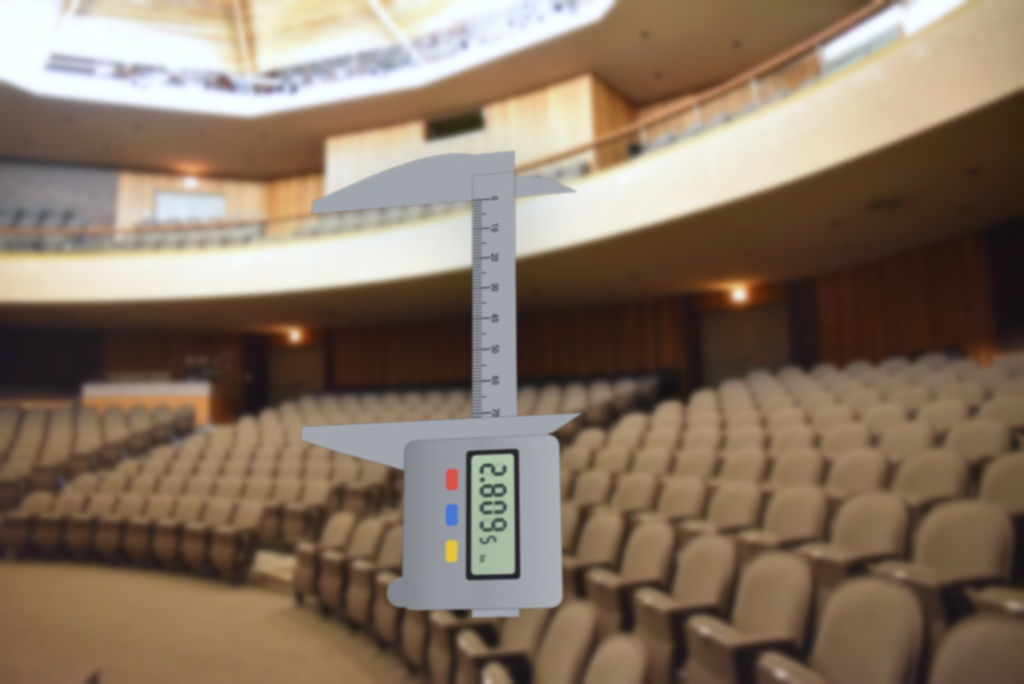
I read 2.8095 (in)
